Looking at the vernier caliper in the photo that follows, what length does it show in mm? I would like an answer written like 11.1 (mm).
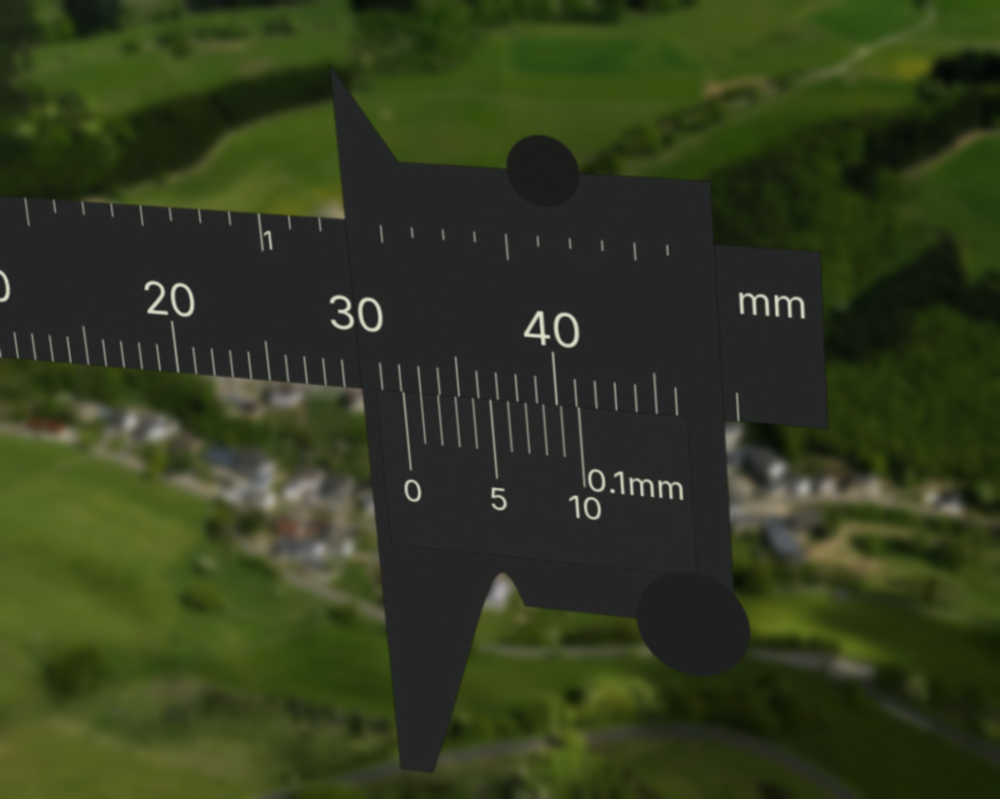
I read 32.1 (mm)
